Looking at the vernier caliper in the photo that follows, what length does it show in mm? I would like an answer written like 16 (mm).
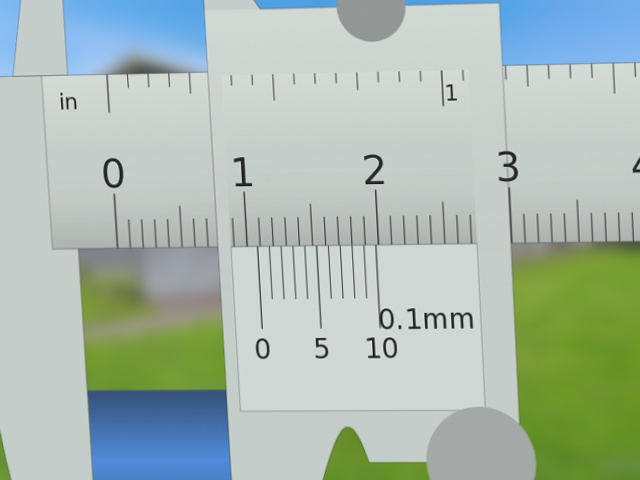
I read 10.8 (mm)
